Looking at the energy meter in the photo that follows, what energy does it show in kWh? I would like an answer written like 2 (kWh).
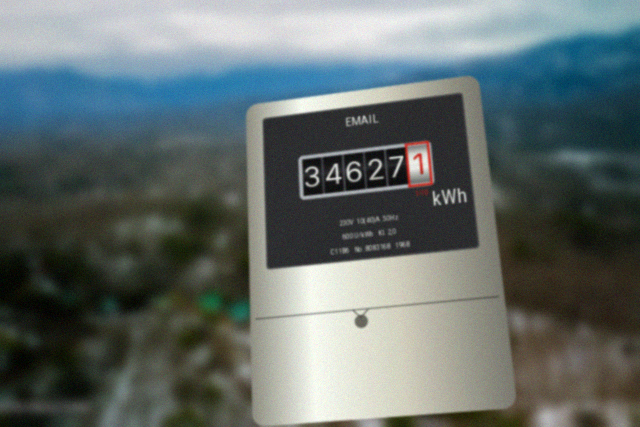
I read 34627.1 (kWh)
